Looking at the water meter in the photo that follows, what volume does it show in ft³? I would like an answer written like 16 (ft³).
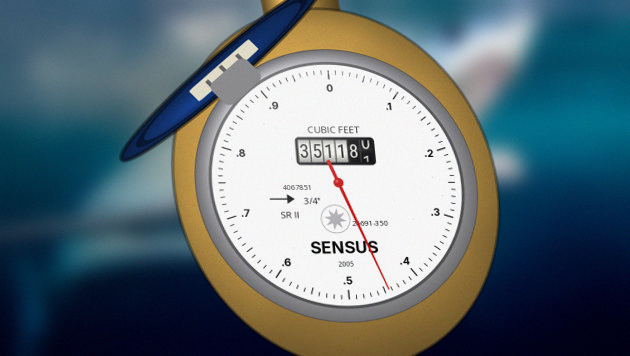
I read 351180.44 (ft³)
